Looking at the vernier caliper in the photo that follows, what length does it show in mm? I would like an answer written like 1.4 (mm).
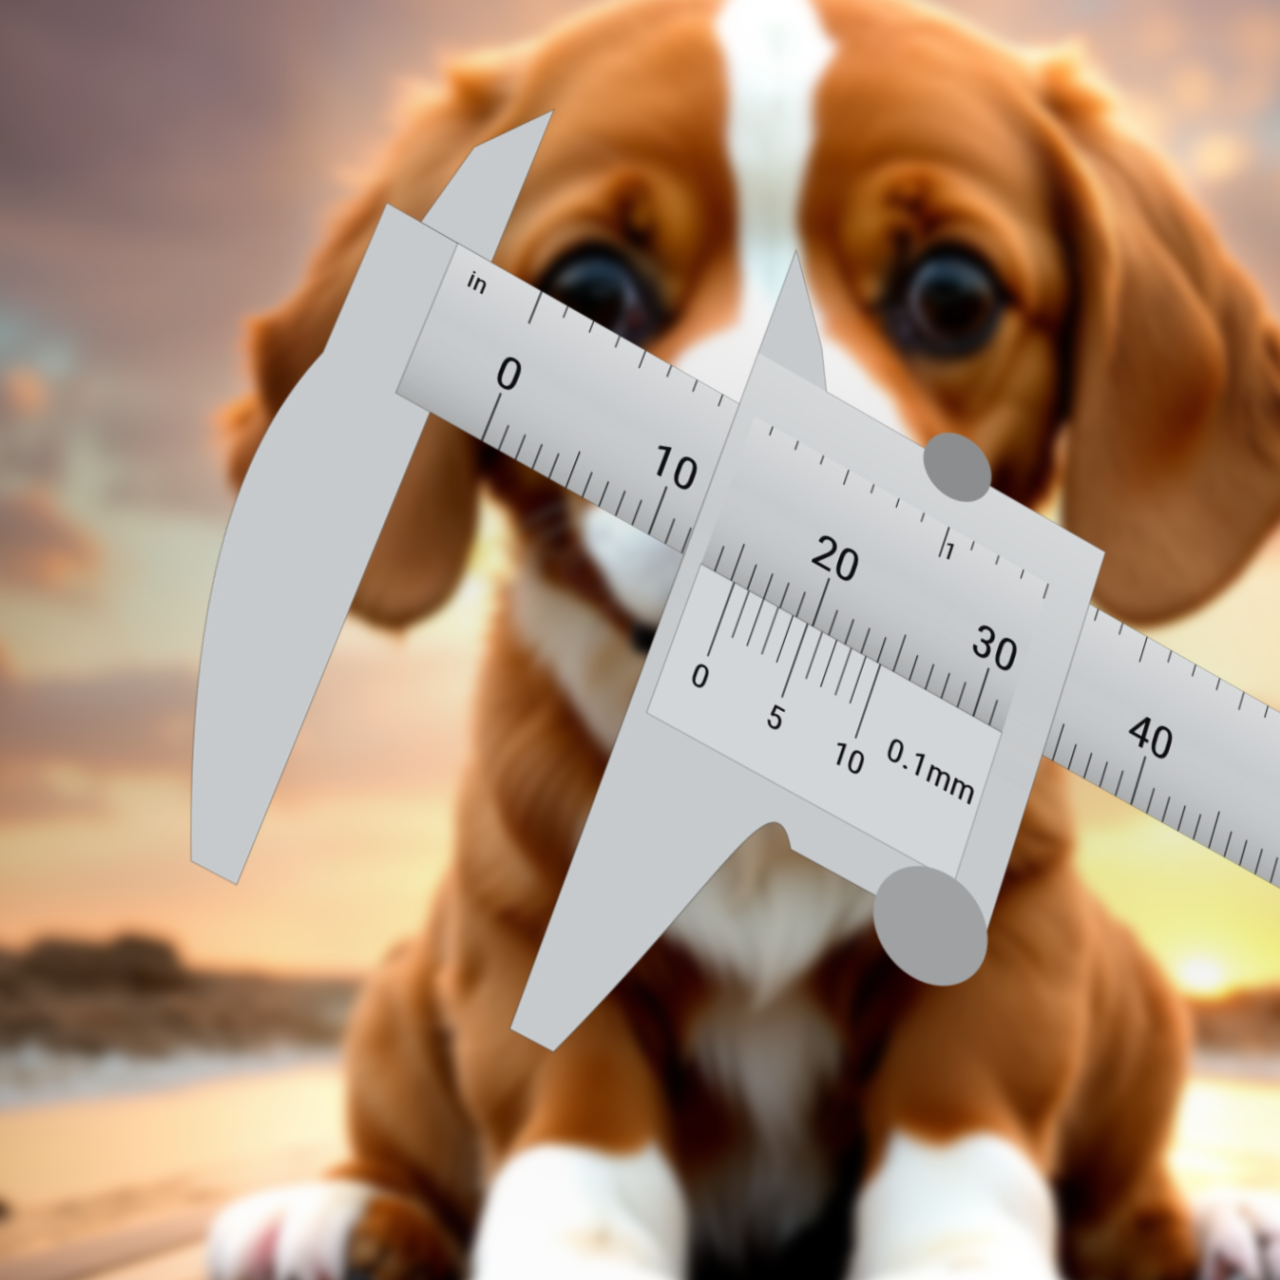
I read 15.2 (mm)
